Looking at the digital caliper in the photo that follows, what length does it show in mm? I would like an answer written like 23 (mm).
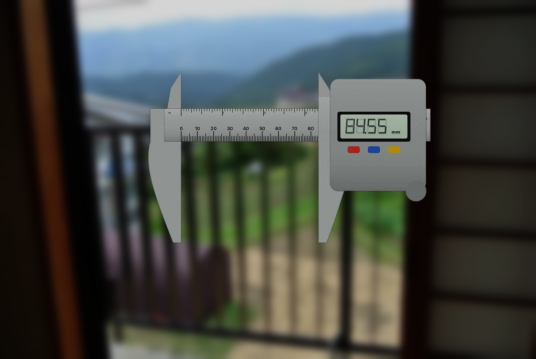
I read 84.55 (mm)
